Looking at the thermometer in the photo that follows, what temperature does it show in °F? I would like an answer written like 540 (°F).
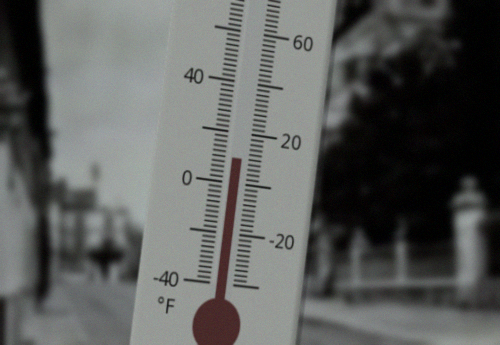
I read 10 (°F)
